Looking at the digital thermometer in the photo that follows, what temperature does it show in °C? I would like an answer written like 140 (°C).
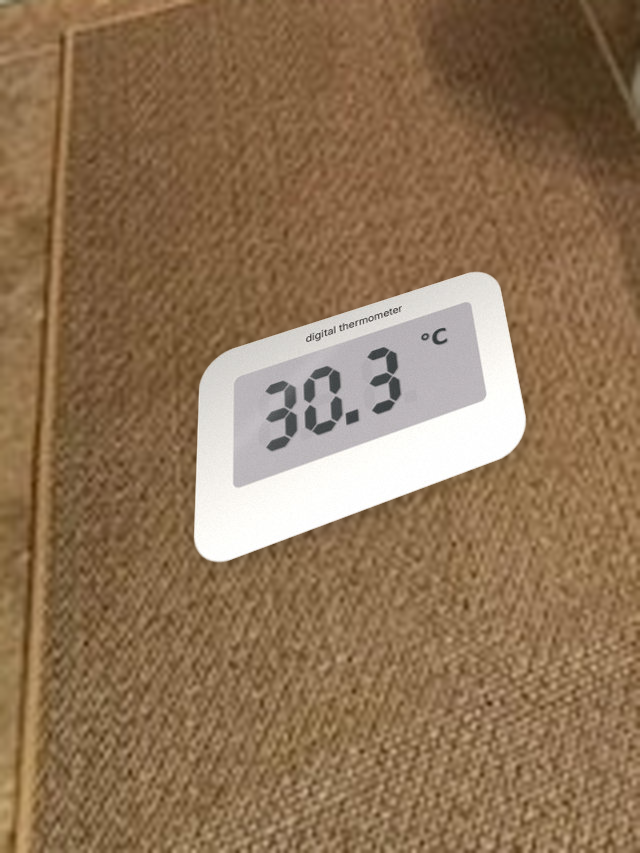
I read 30.3 (°C)
